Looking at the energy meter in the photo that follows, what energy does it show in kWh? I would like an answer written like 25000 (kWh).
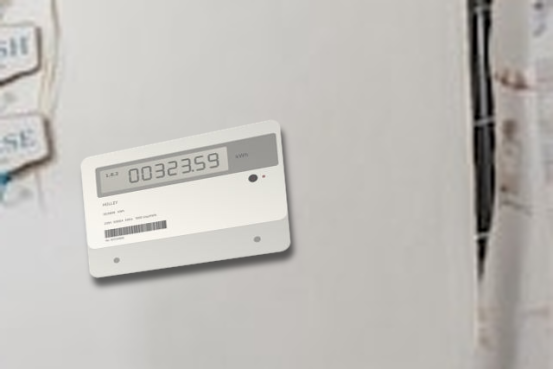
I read 323.59 (kWh)
